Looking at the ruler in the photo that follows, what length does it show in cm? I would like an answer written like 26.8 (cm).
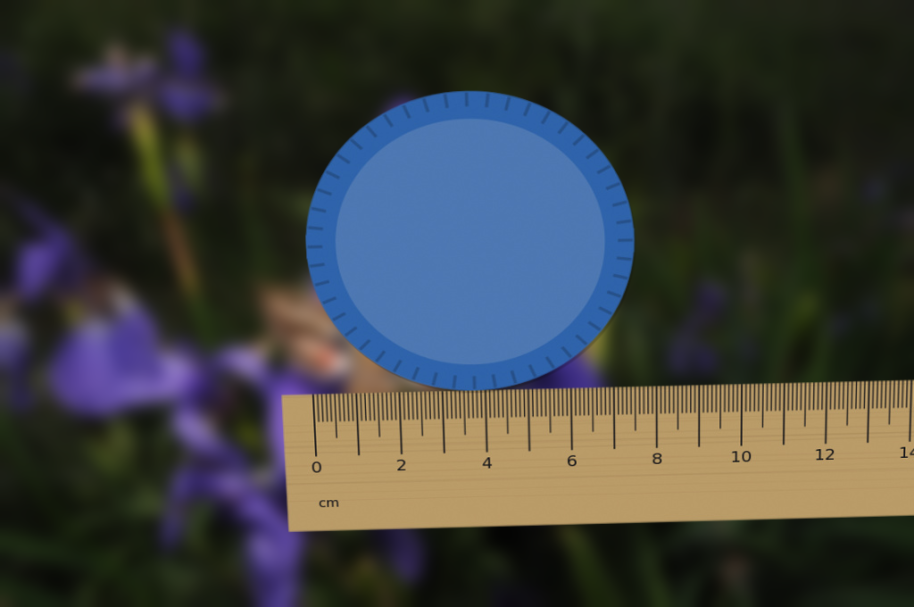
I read 7.5 (cm)
